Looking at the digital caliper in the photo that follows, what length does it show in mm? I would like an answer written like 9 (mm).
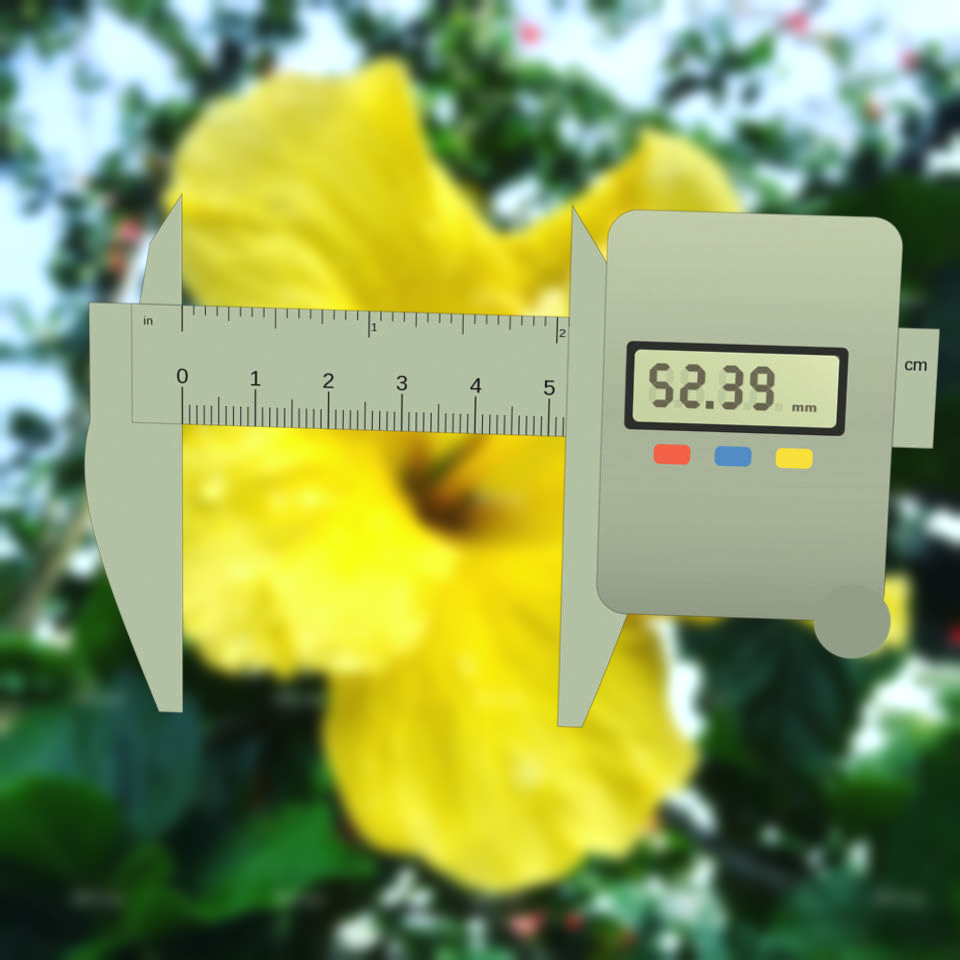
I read 52.39 (mm)
